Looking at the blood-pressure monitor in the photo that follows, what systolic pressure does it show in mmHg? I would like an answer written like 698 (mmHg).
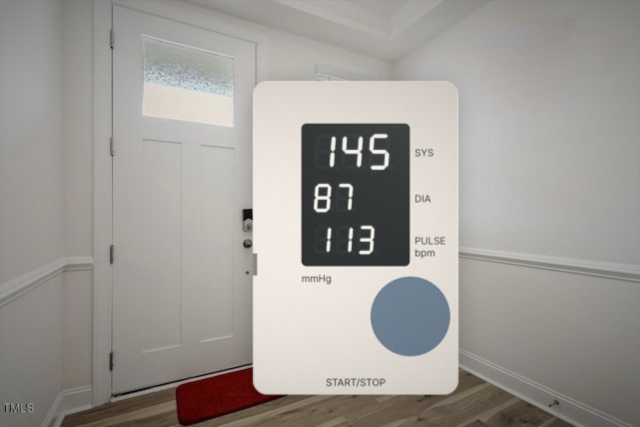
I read 145 (mmHg)
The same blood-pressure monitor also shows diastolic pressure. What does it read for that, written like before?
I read 87 (mmHg)
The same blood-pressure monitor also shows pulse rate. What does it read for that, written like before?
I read 113 (bpm)
